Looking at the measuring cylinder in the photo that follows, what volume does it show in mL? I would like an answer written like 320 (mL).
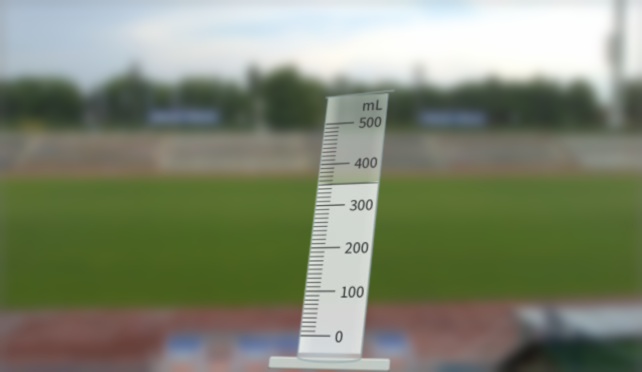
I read 350 (mL)
